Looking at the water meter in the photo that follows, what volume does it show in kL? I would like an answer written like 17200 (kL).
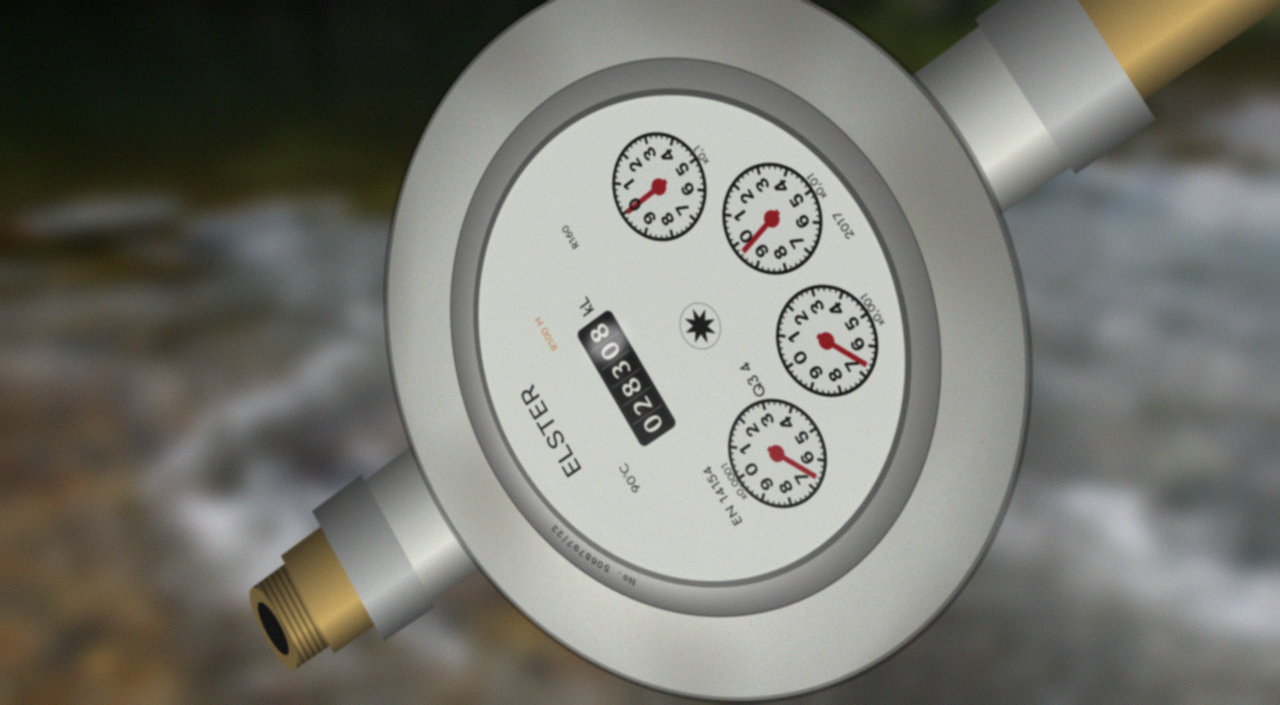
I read 28307.9966 (kL)
